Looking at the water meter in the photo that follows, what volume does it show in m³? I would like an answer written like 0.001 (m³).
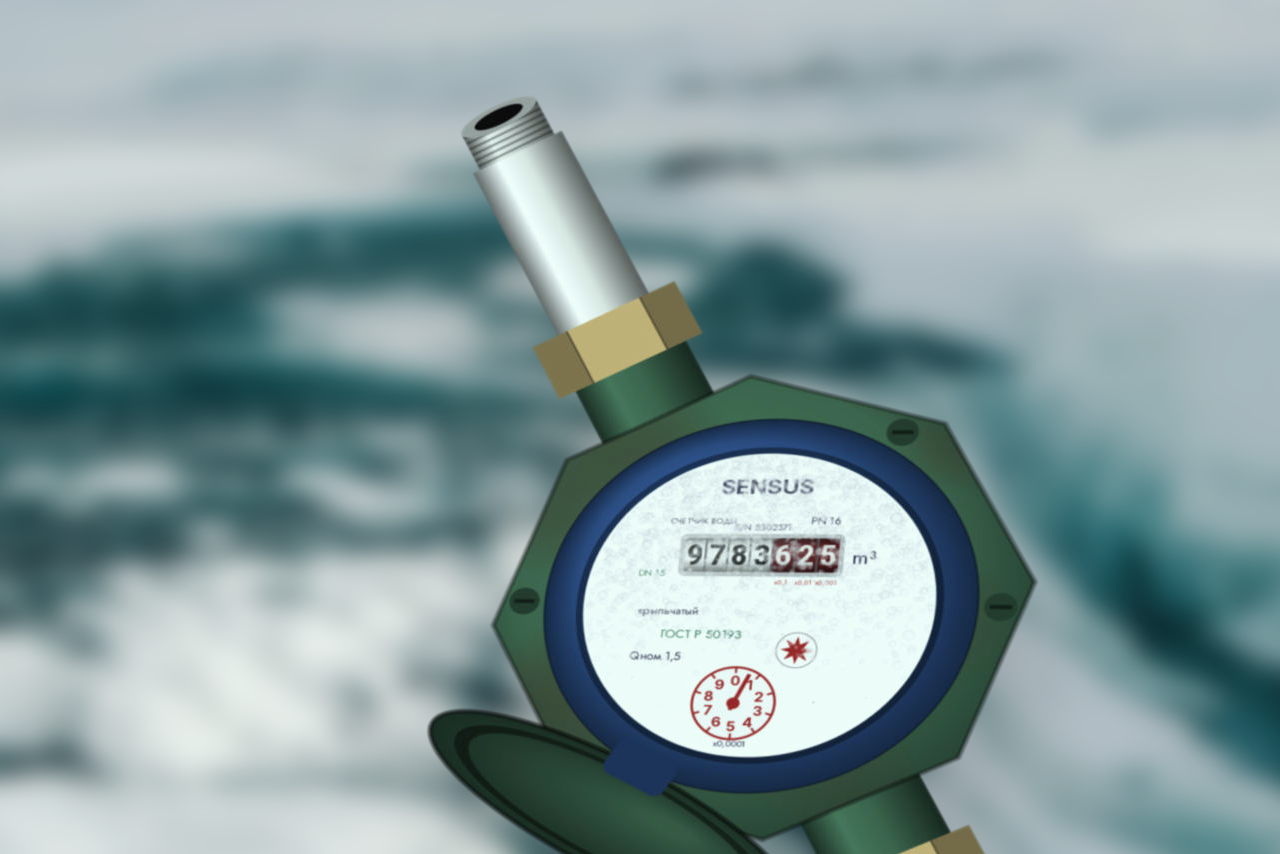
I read 9783.6250 (m³)
